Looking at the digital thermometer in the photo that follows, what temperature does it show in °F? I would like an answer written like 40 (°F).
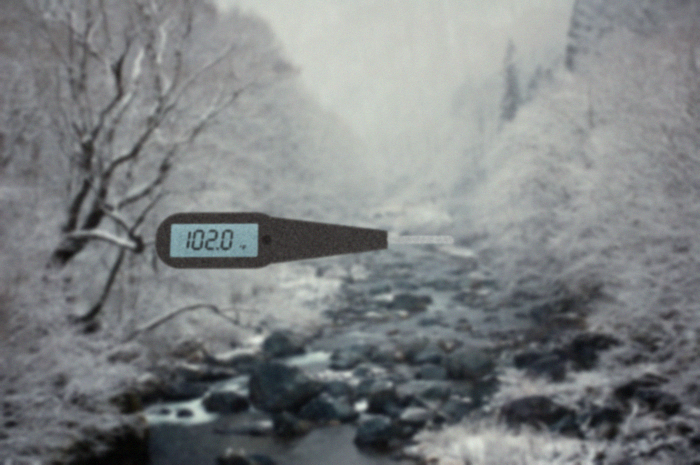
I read 102.0 (°F)
